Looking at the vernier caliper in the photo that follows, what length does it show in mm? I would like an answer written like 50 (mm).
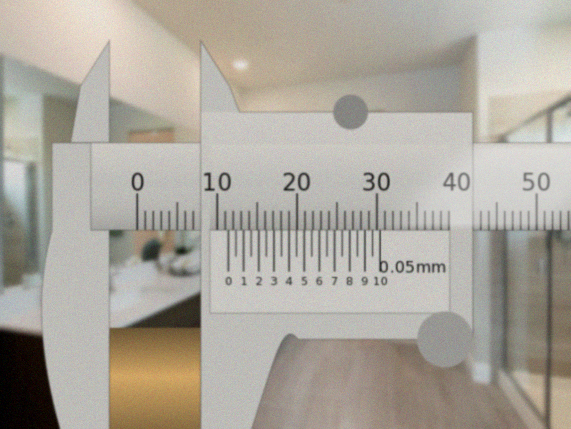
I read 11.4 (mm)
